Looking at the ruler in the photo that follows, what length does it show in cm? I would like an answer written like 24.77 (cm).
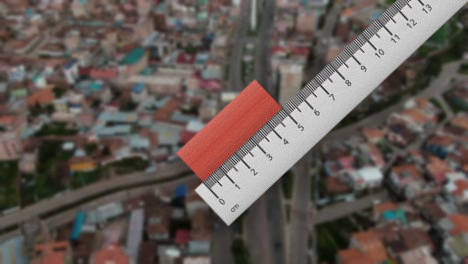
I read 5 (cm)
